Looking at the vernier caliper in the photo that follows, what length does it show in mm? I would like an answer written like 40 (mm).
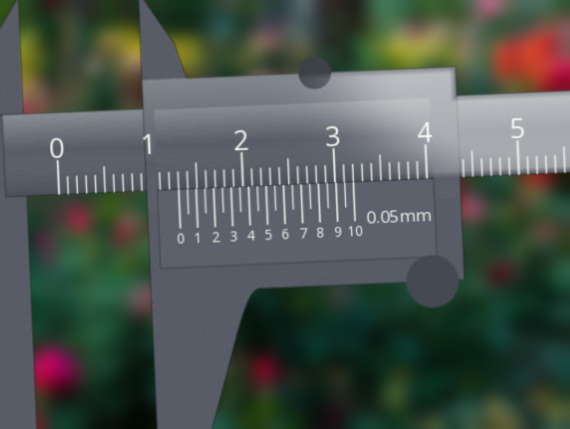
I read 13.0 (mm)
